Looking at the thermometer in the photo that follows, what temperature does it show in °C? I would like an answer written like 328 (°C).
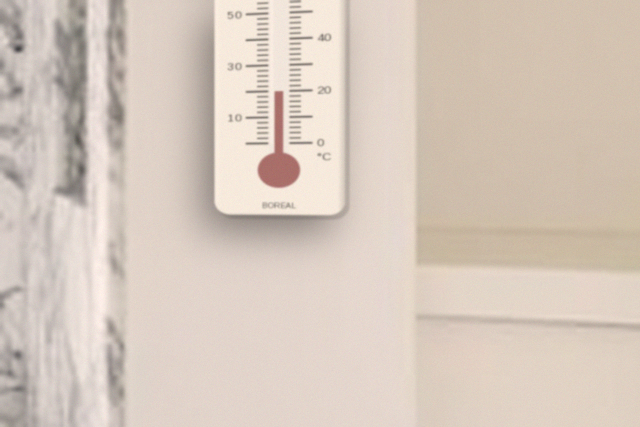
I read 20 (°C)
